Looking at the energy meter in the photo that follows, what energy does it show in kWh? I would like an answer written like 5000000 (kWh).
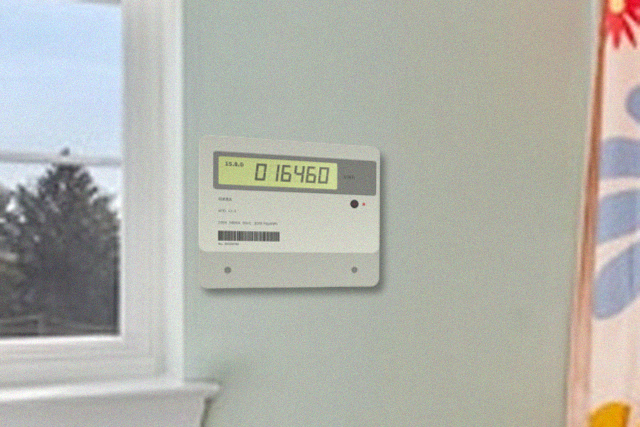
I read 16460 (kWh)
